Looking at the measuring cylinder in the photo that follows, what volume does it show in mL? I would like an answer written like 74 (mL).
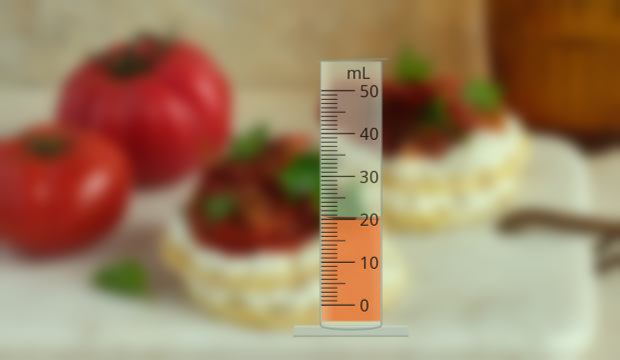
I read 20 (mL)
